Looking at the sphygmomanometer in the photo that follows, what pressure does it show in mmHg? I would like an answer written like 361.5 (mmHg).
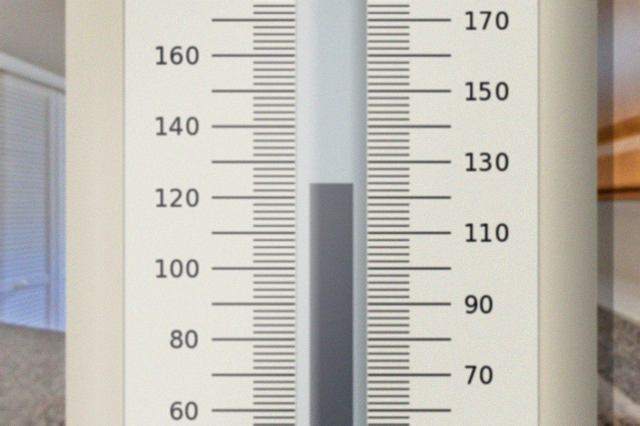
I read 124 (mmHg)
